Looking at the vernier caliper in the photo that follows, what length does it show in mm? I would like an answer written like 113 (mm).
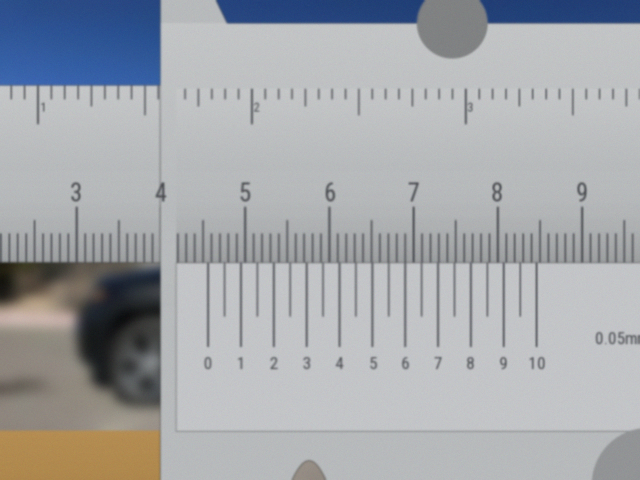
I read 45.6 (mm)
